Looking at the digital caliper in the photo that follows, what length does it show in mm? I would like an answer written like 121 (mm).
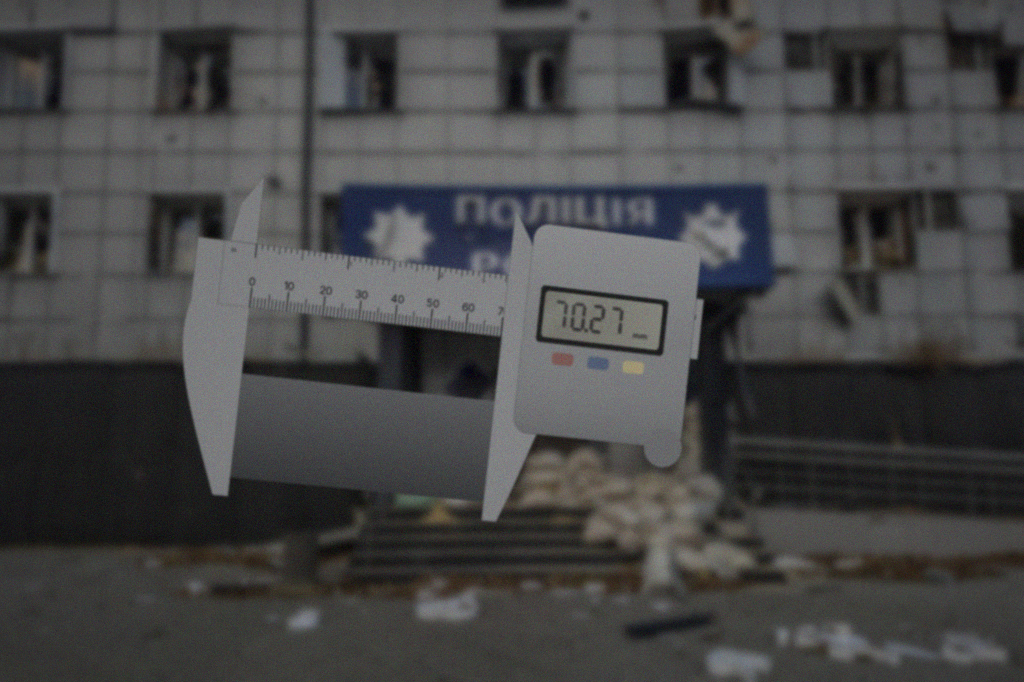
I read 70.27 (mm)
